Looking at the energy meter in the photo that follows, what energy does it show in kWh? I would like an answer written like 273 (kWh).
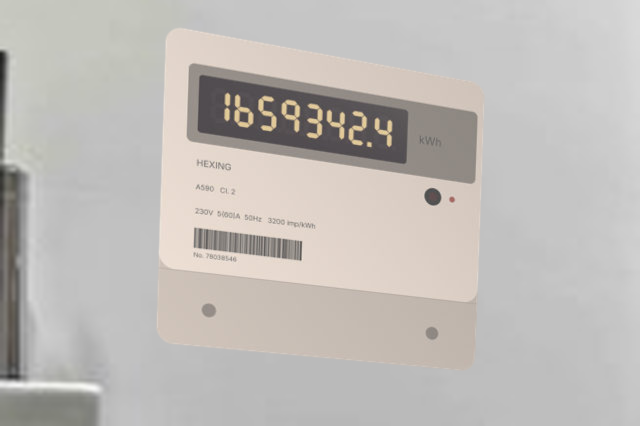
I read 1659342.4 (kWh)
